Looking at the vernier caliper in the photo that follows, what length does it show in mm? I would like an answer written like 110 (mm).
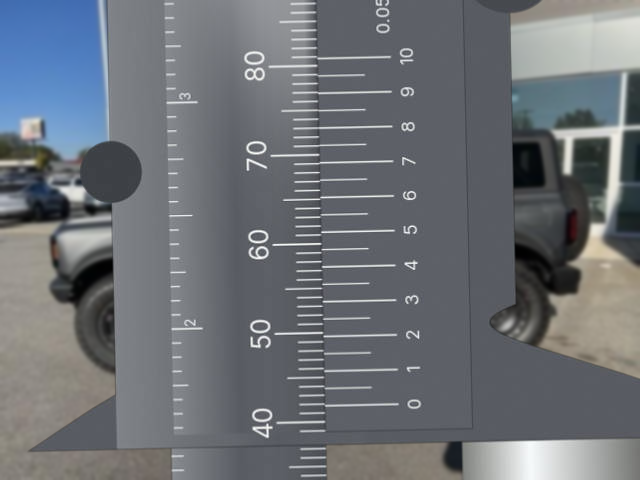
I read 41.8 (mm)
